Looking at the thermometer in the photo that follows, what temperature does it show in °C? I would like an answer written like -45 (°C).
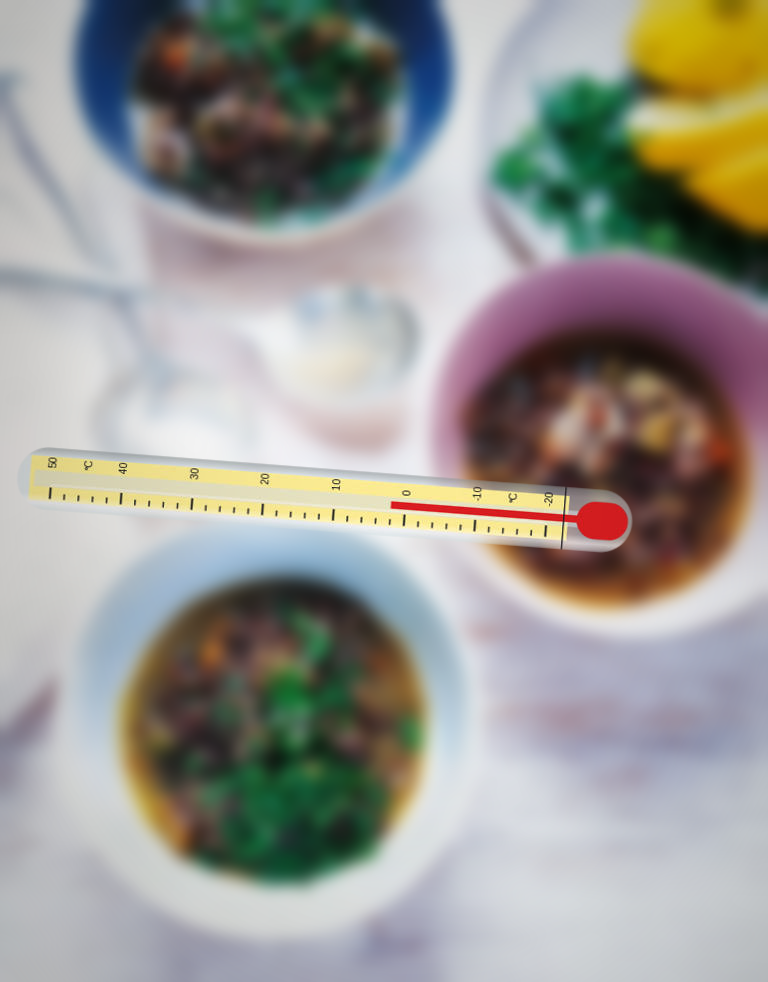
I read 2 (°C)
